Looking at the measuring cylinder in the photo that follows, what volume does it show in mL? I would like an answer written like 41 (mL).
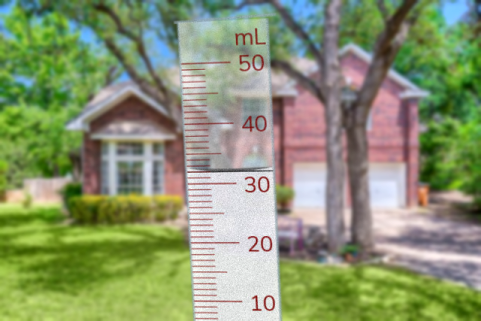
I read 32 (mL)
